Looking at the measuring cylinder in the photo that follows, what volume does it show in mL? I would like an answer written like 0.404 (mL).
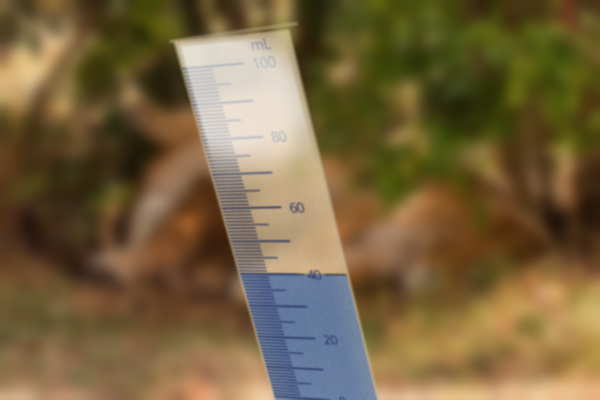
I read 40 (mL)
